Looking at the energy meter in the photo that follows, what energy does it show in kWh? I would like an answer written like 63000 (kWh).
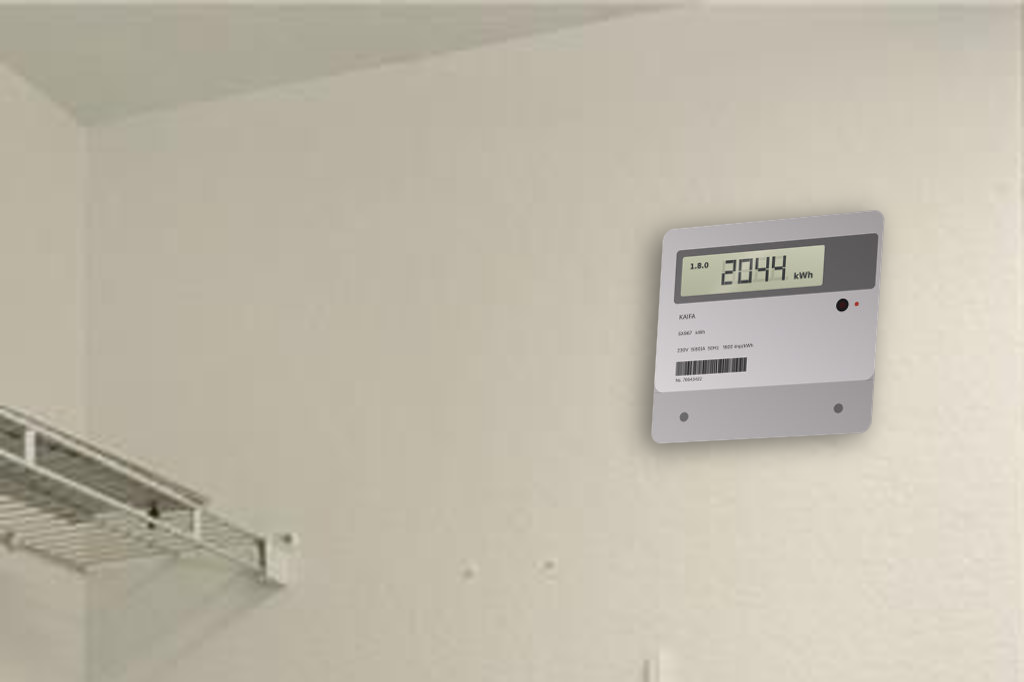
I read 2044 (kWh)
